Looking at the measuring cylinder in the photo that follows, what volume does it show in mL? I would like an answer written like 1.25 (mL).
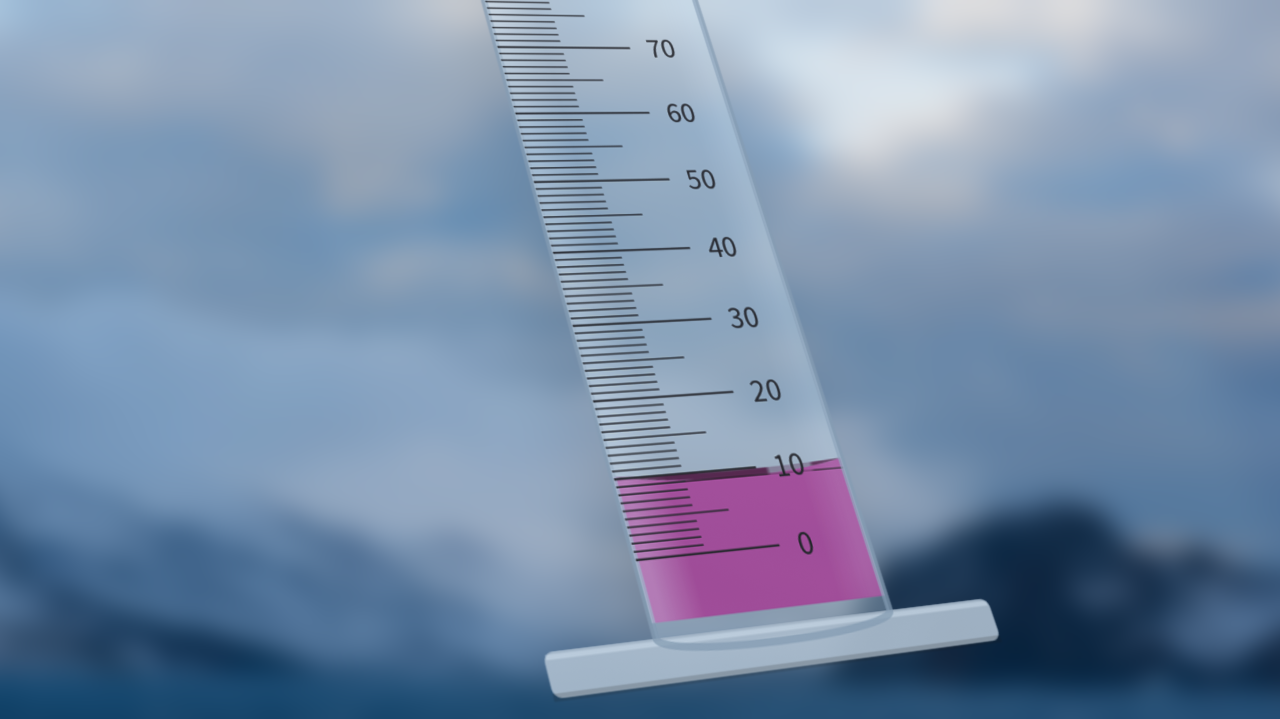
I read 9 (mL)
